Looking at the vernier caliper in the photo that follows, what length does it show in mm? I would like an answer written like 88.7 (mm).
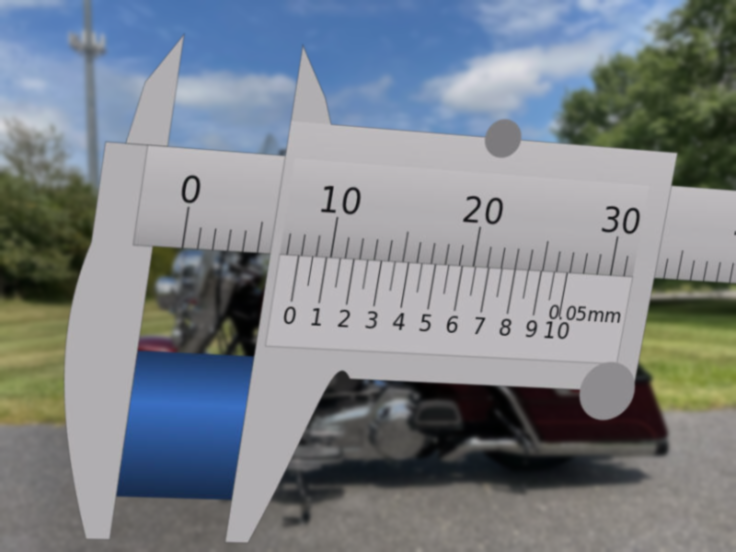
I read 7.8 (mm)
